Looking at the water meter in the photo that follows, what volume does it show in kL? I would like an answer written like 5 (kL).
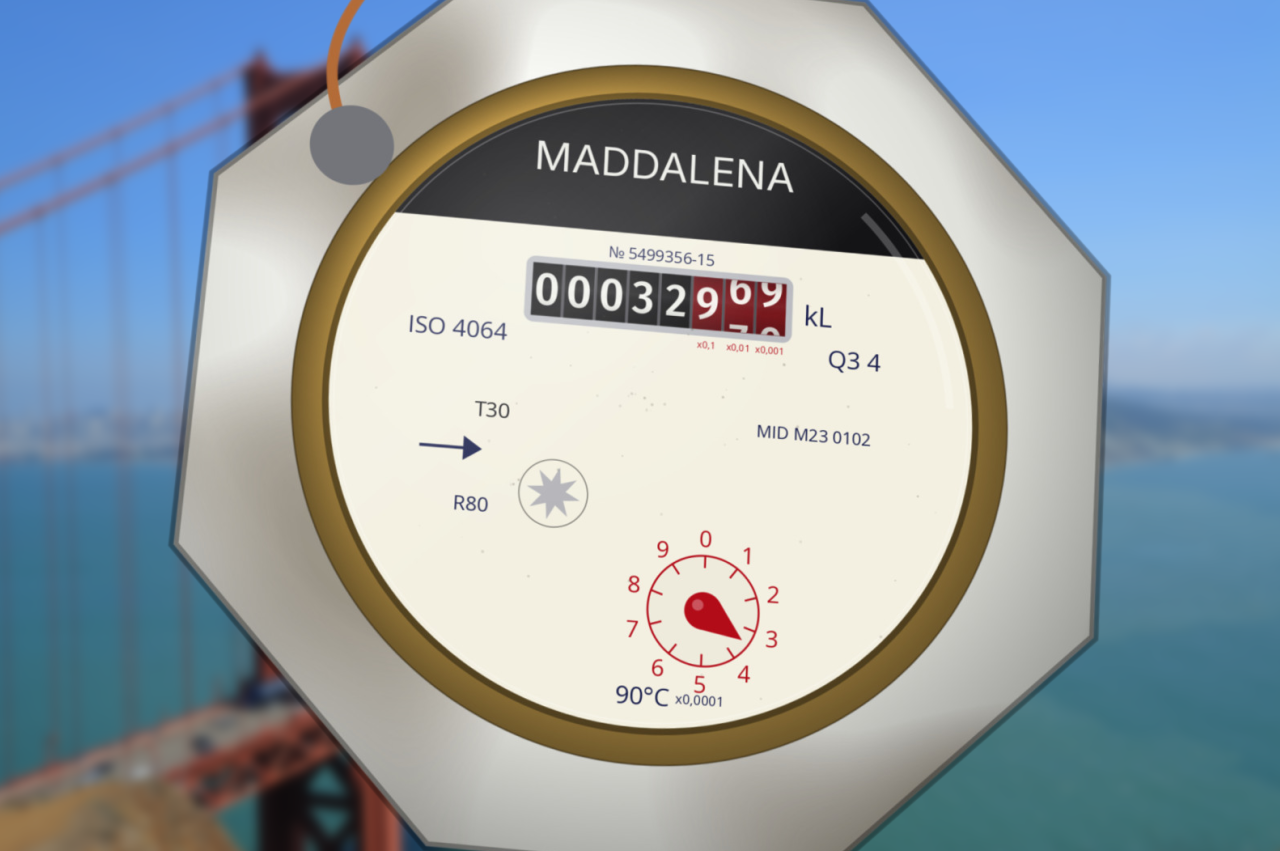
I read 32.9693 (kL)
